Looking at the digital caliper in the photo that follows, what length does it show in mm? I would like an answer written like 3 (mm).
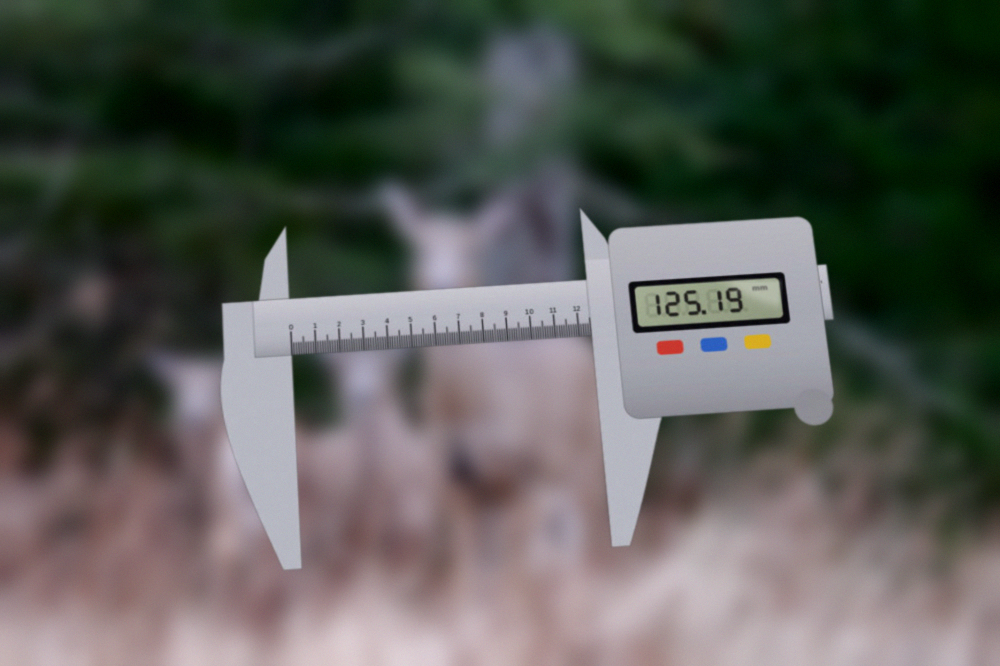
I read 125.19 (mm)
